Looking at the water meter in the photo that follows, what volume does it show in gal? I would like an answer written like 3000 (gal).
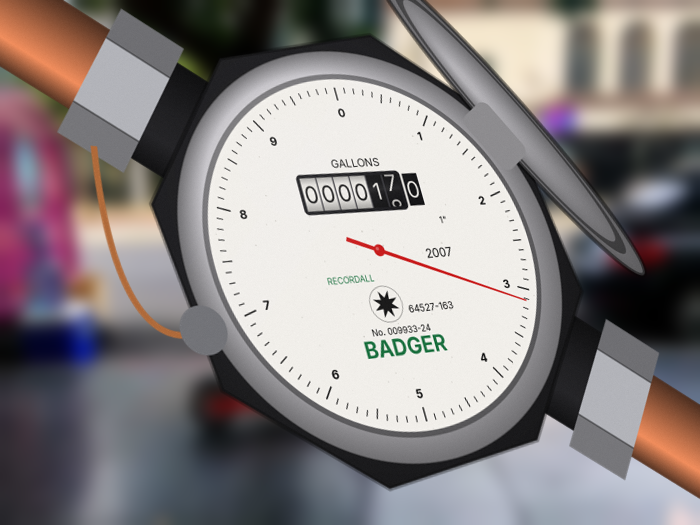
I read 173.1 (gal)
